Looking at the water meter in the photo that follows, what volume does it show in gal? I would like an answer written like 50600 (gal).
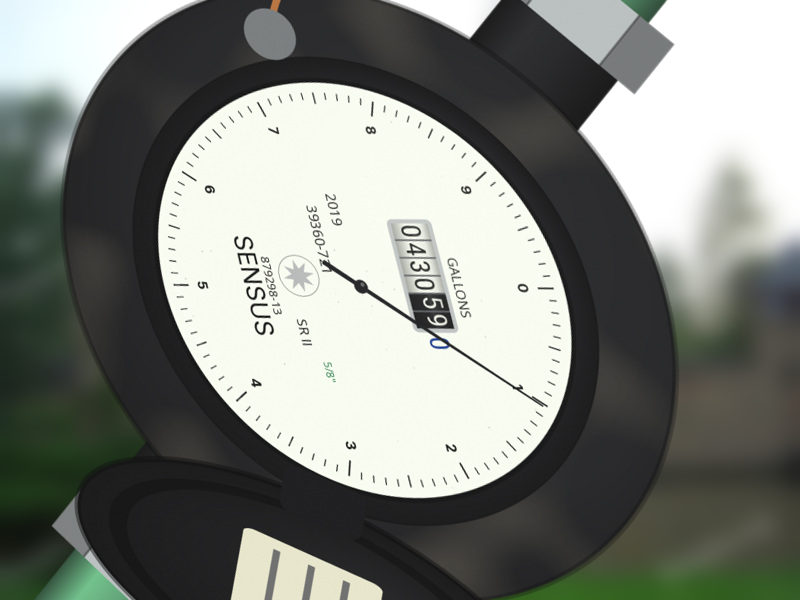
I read 430591.0 (gal)
